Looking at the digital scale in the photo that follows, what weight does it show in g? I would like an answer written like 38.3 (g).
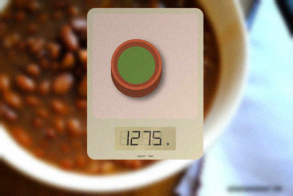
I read 1275 (g)
